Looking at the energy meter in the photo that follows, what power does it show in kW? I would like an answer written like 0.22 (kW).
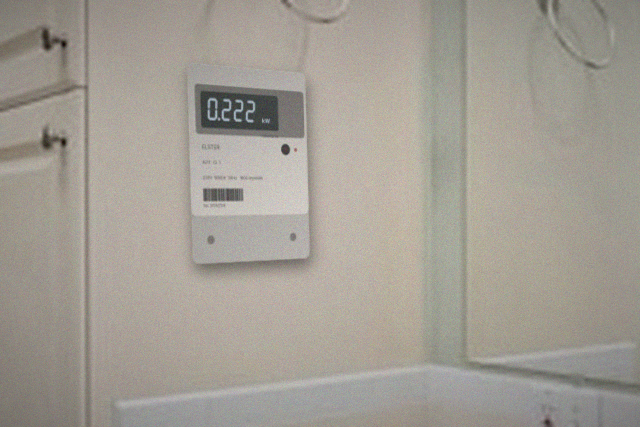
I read 0.222 (kW)
